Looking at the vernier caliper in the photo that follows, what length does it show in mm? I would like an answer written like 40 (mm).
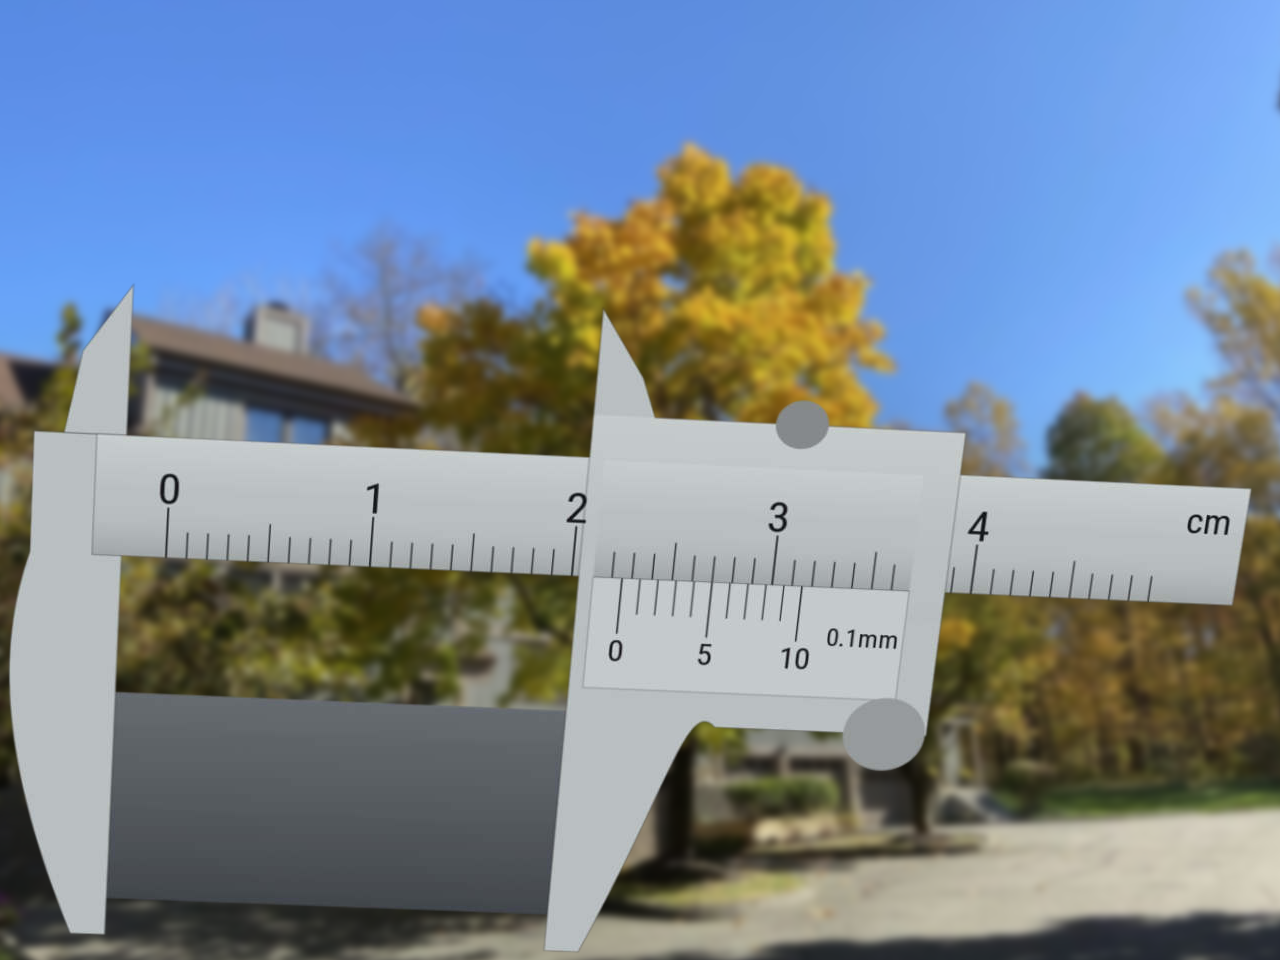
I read 22.5 (mm)
